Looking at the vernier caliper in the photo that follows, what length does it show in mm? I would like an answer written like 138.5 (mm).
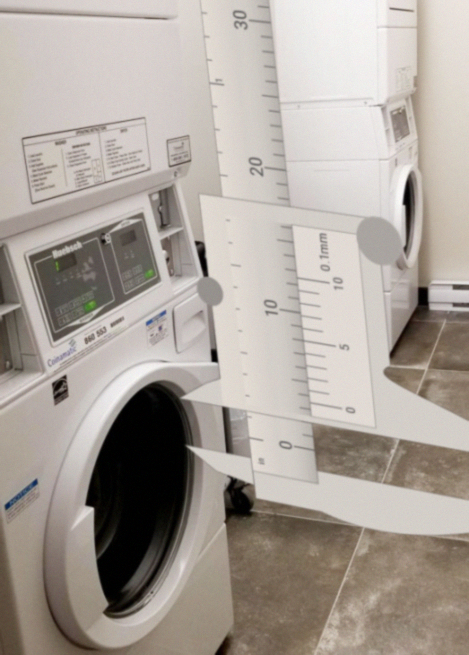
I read 3.5 (mm)
